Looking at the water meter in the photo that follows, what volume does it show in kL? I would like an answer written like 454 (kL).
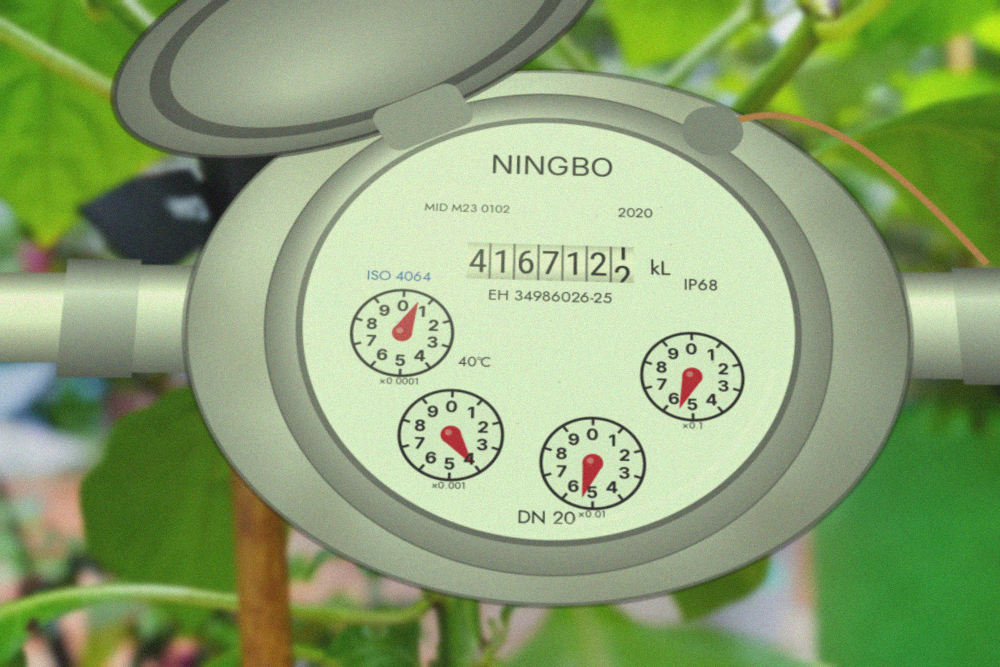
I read 4167121.5540 (kL)
